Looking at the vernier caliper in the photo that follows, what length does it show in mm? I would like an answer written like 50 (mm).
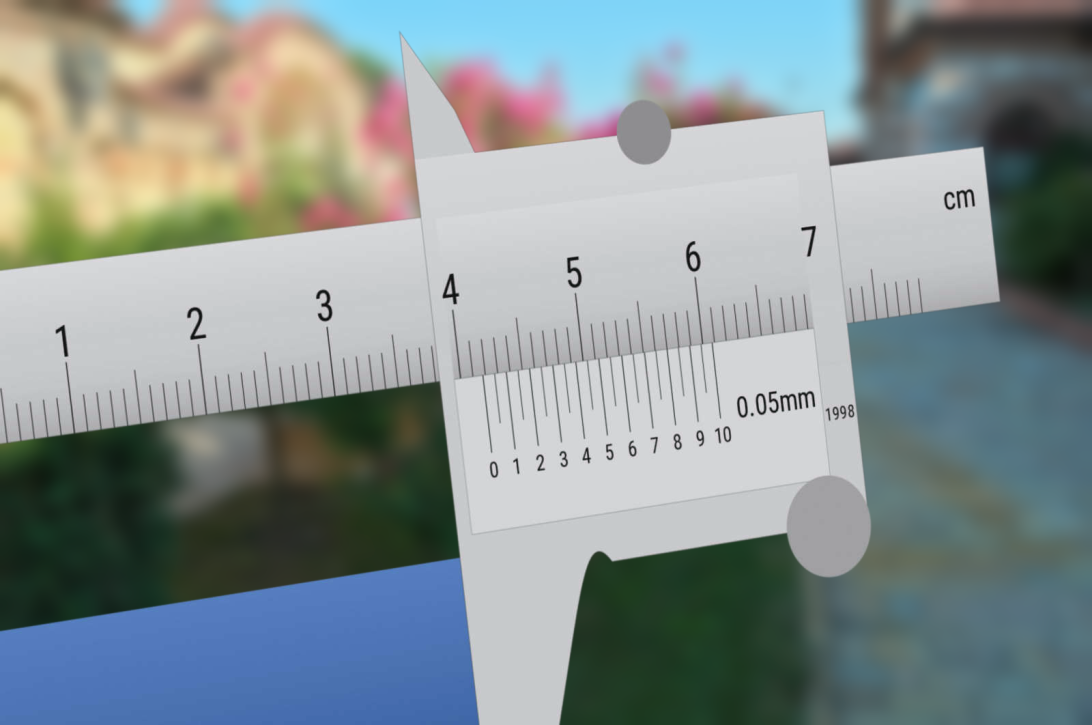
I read 41.8 (mm)
